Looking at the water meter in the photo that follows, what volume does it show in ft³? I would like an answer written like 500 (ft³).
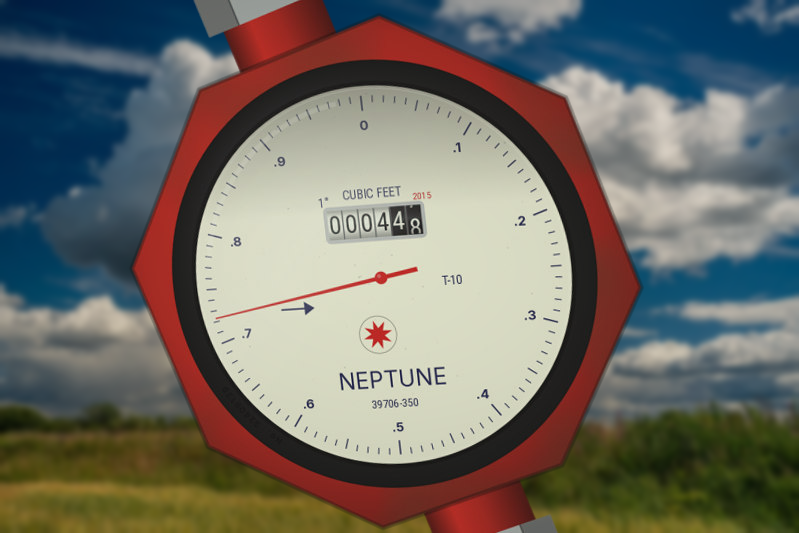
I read 447.72 (ft³)
